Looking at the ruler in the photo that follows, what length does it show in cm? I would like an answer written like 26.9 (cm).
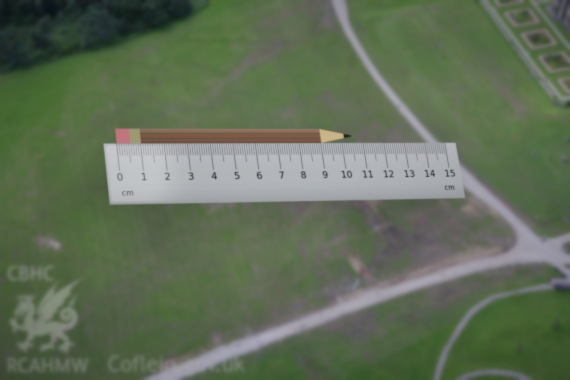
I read 10.5 (cm)
